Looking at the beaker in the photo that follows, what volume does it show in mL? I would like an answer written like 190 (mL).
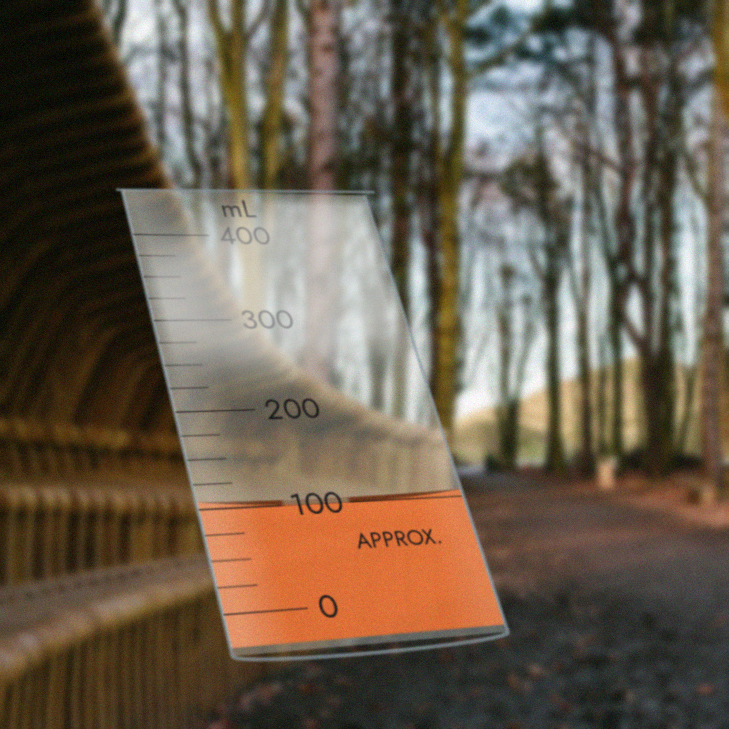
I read 100 (mL)
